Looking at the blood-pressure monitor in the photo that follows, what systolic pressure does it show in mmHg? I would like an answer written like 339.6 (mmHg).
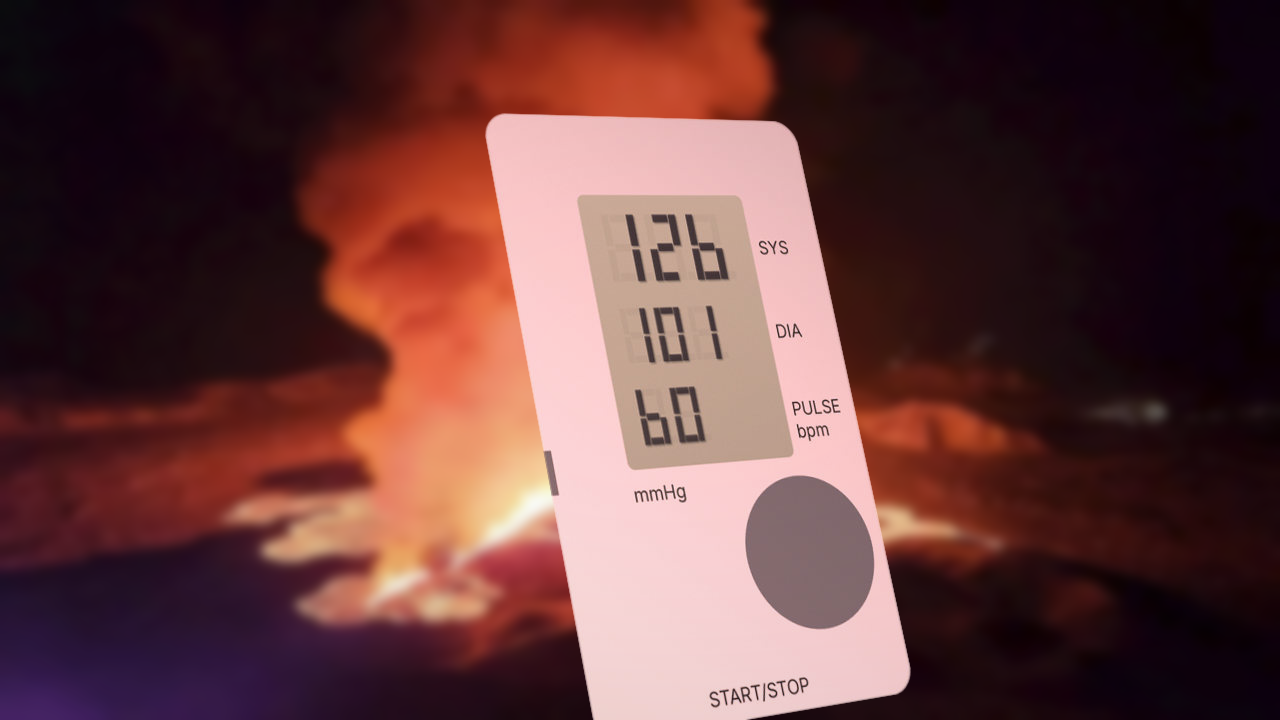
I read 126 (mmHg)
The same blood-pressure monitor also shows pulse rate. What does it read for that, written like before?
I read 60 (bpm)
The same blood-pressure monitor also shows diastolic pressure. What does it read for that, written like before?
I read 101 (mmHg)
